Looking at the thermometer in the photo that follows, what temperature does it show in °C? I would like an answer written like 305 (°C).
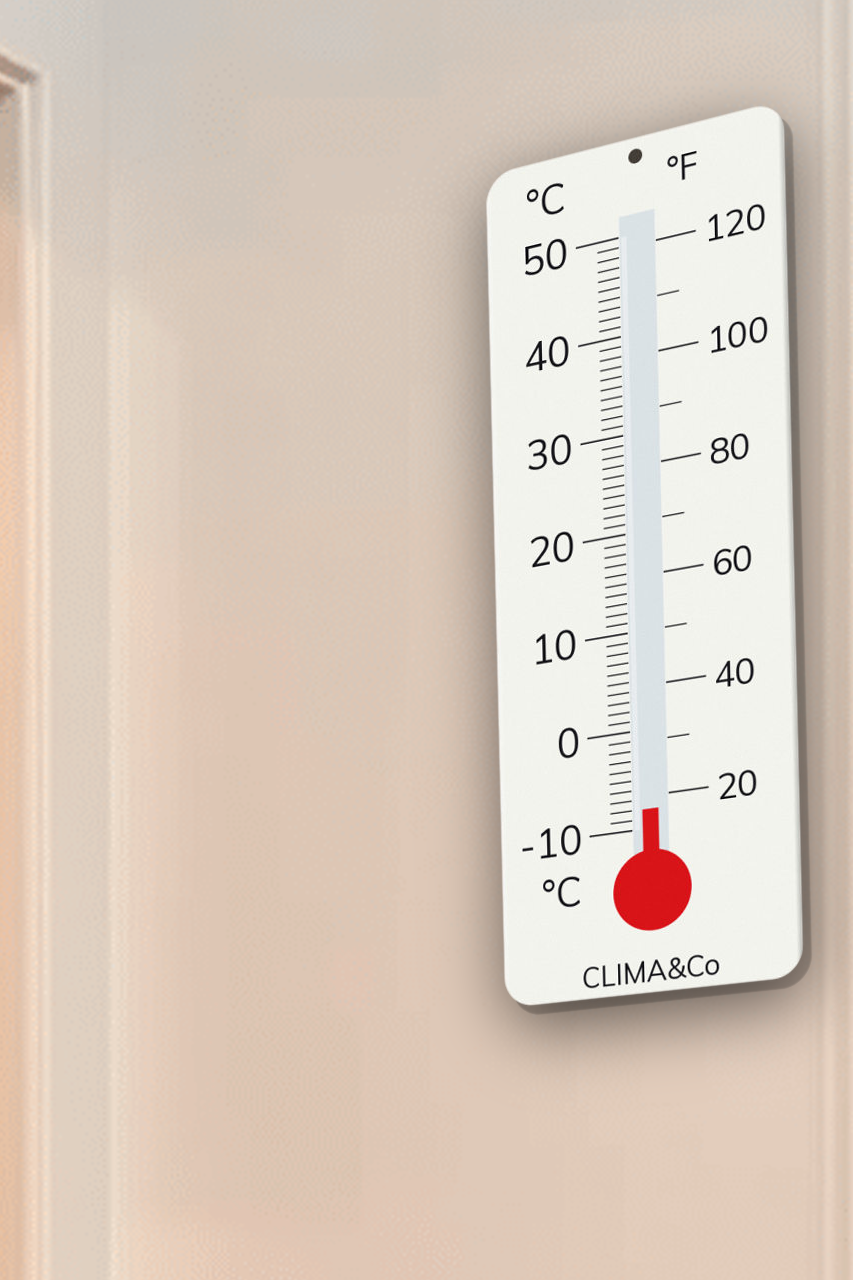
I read -8 (°C)
